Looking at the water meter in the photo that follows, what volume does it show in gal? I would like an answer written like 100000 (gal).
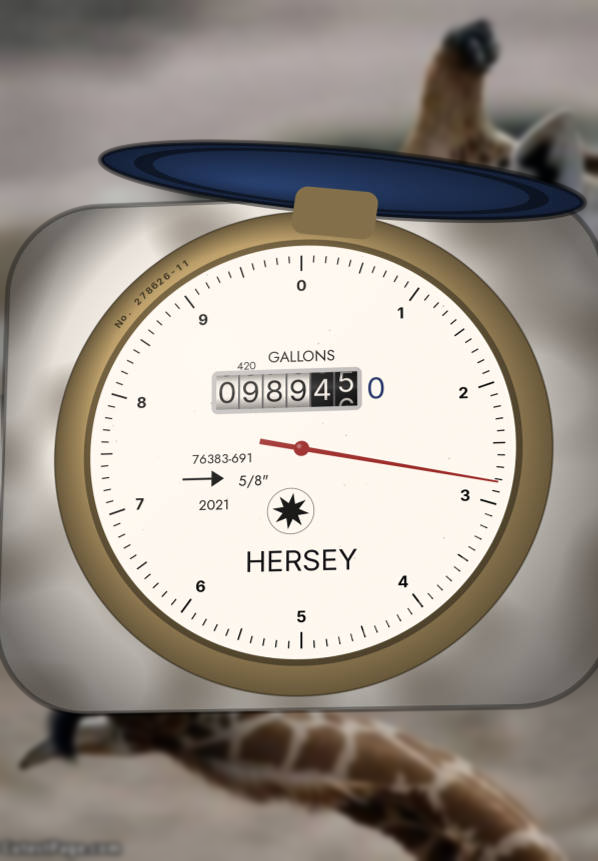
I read 989452.8 (gal)
